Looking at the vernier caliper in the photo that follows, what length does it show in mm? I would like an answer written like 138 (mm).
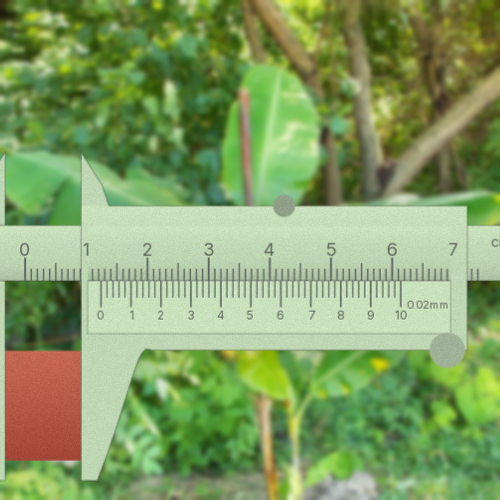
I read 12.4 (mm)
